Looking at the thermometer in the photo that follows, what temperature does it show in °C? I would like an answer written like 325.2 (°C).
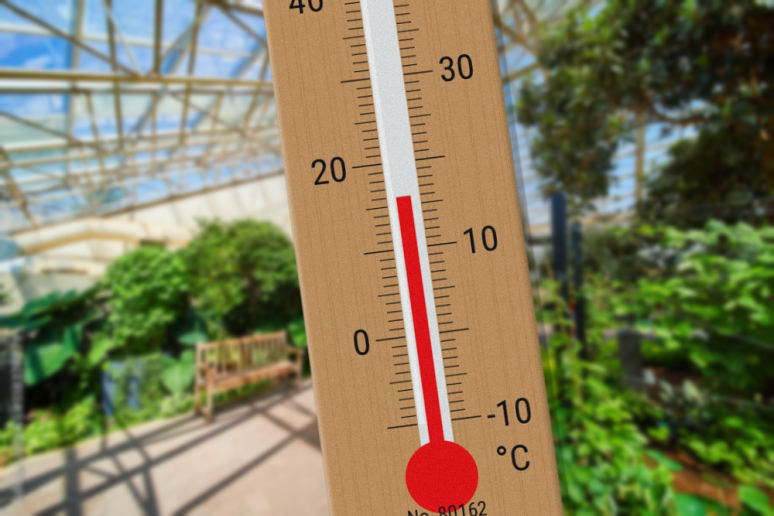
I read 16 (°C)
